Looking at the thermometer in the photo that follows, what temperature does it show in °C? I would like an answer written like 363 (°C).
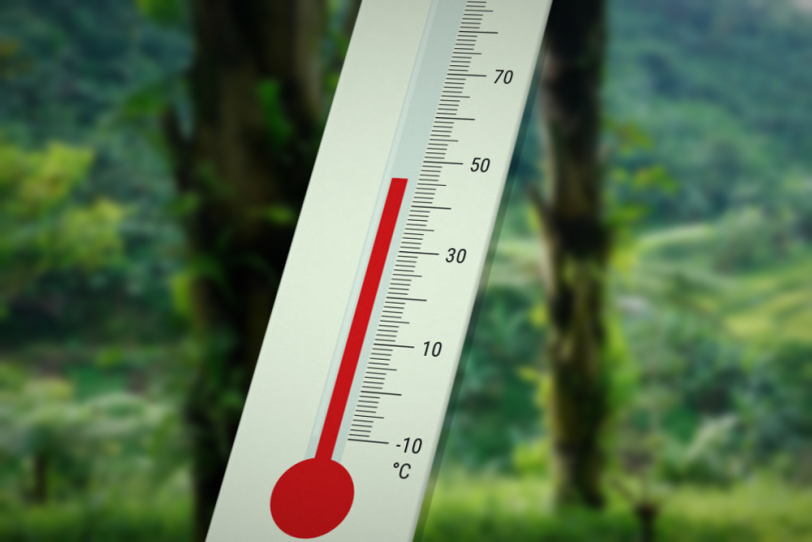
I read 46 (°C)
